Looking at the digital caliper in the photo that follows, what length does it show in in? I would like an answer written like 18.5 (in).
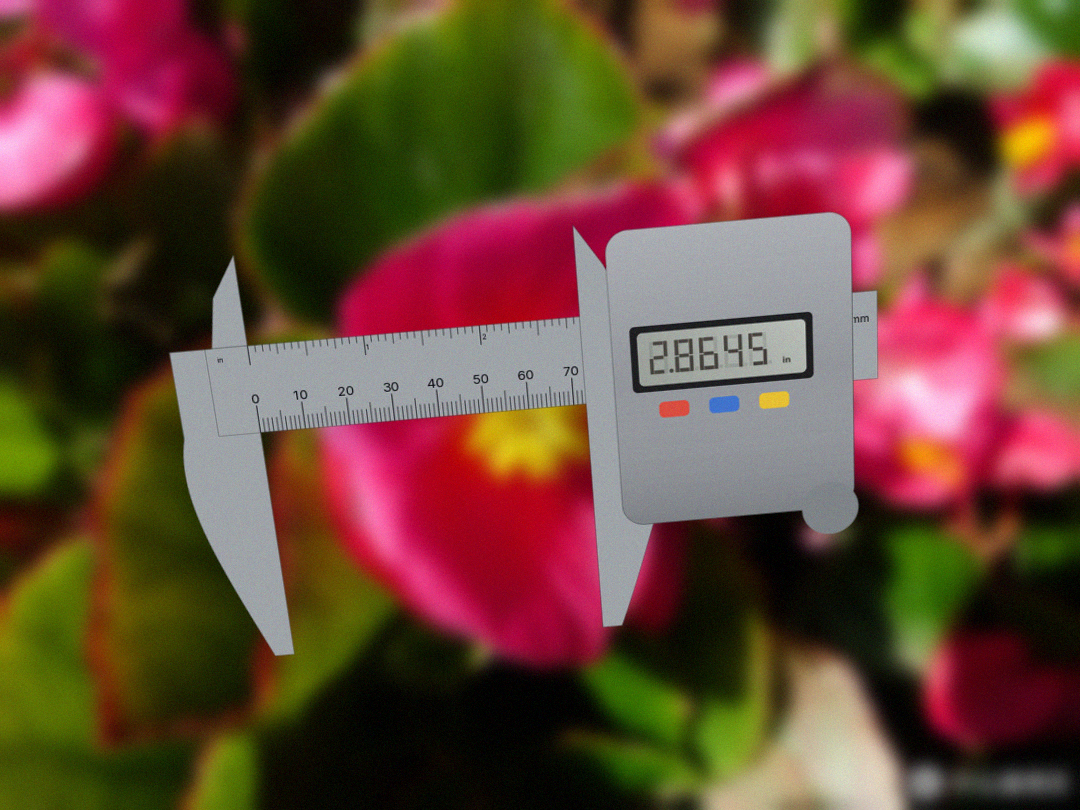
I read 2.8645 (in)
